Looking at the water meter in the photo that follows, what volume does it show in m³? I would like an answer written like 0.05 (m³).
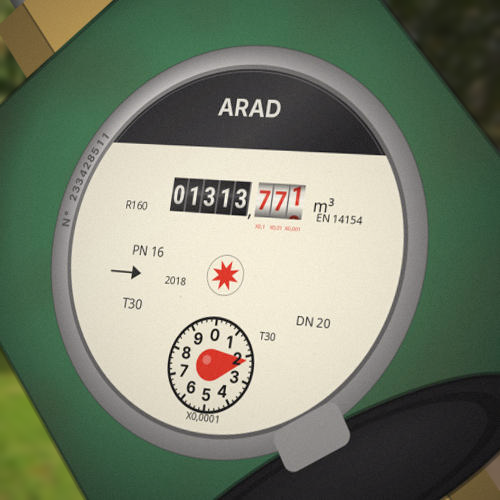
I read 1313.7712 (m³)
